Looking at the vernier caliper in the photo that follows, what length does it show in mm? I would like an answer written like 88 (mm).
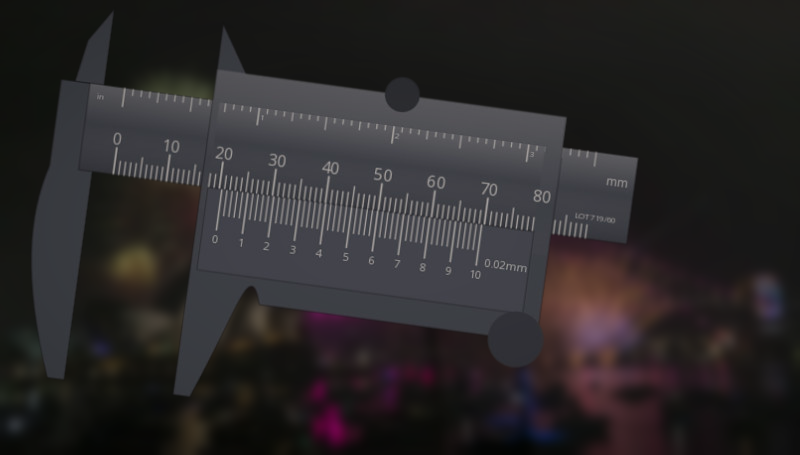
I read 20.5 (mm)
